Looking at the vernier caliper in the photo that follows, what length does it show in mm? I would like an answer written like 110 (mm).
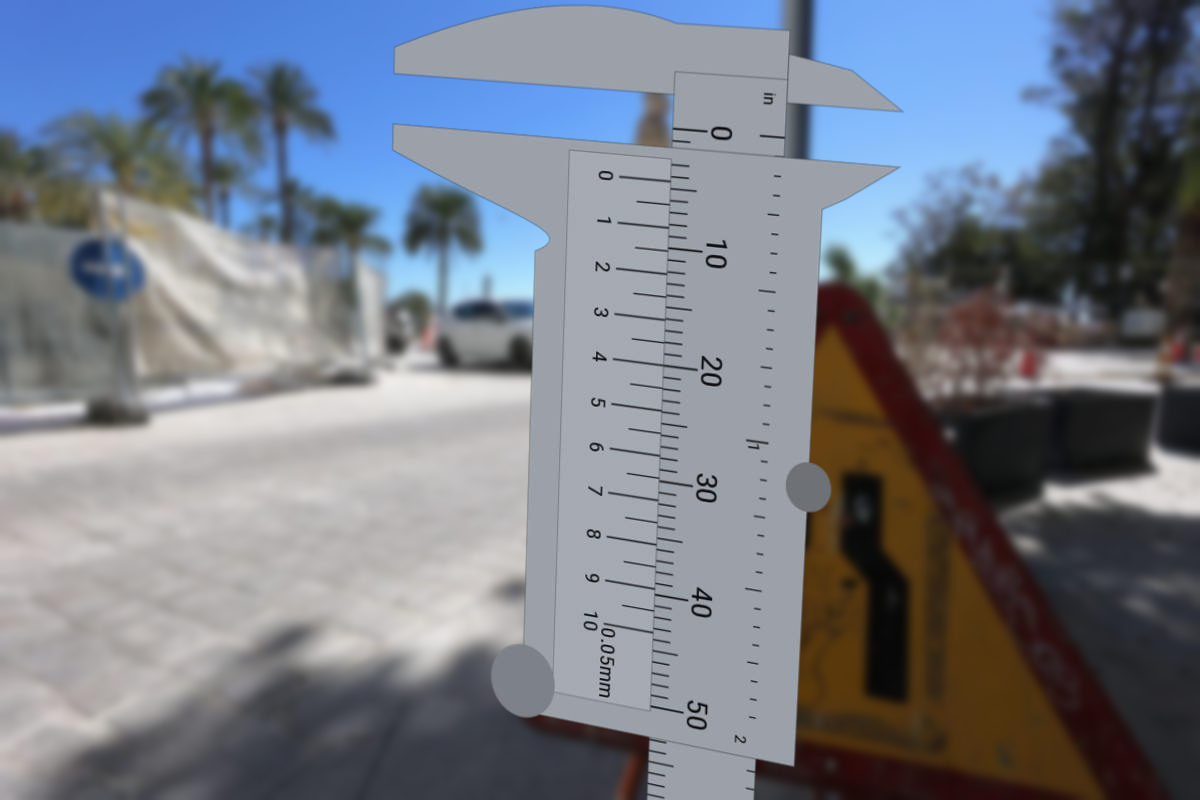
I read 4.4 (mm)
